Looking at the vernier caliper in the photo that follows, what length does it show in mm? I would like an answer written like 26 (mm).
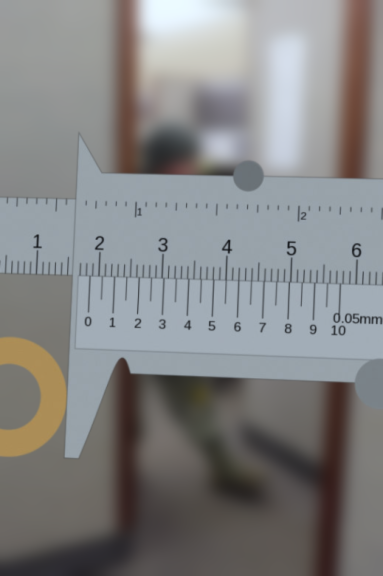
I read 18.6 (mm)
